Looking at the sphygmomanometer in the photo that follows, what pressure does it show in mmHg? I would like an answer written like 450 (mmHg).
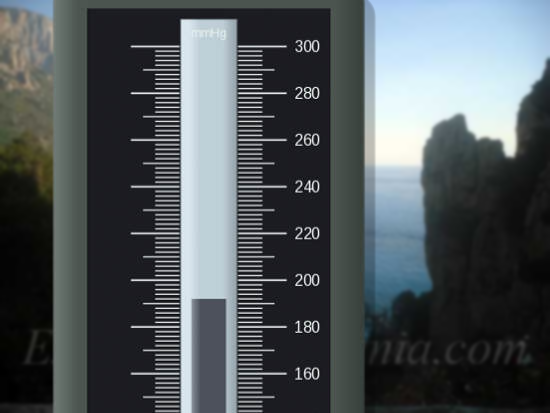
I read 192 (mmHg)
